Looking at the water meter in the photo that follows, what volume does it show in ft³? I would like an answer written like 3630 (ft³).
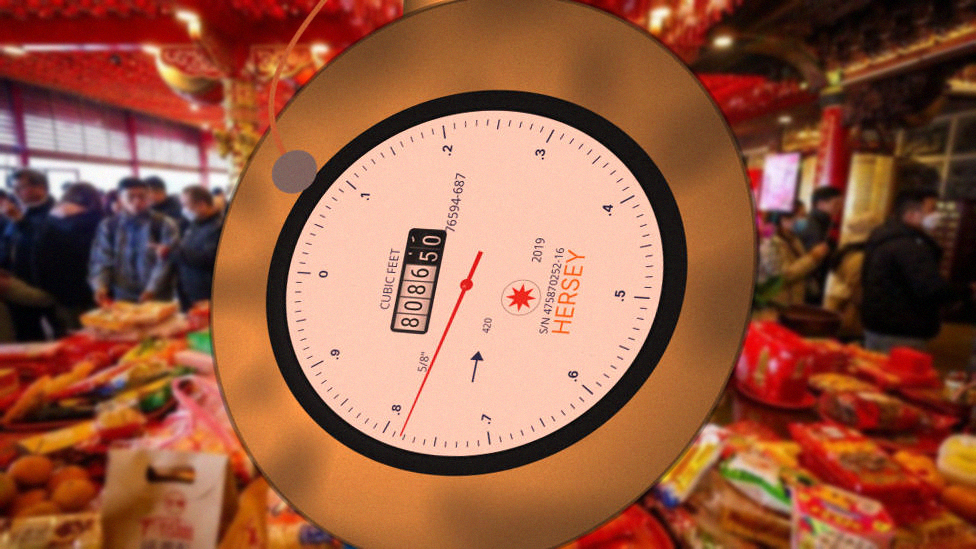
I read 808649.78 (ft³)
